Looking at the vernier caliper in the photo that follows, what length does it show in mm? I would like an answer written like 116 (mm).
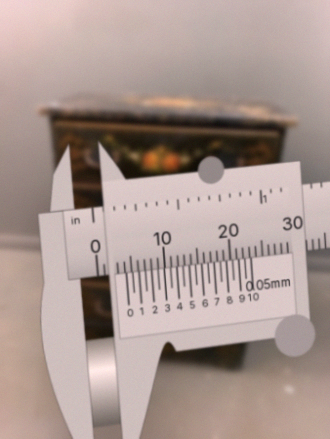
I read 4.2 (mm)
